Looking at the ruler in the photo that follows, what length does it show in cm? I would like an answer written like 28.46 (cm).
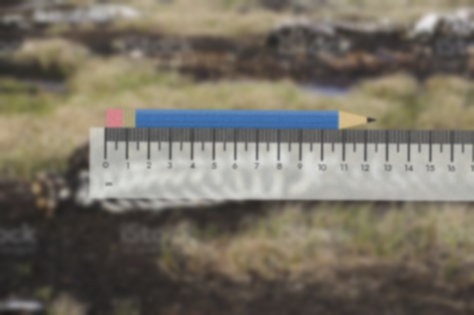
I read 12.5 (cm)
